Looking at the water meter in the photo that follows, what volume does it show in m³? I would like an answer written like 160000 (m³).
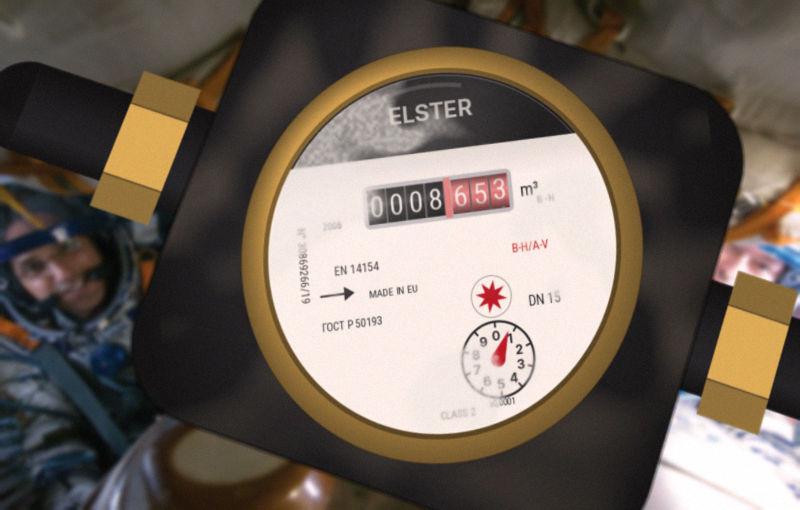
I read 8.6530 (m³)
